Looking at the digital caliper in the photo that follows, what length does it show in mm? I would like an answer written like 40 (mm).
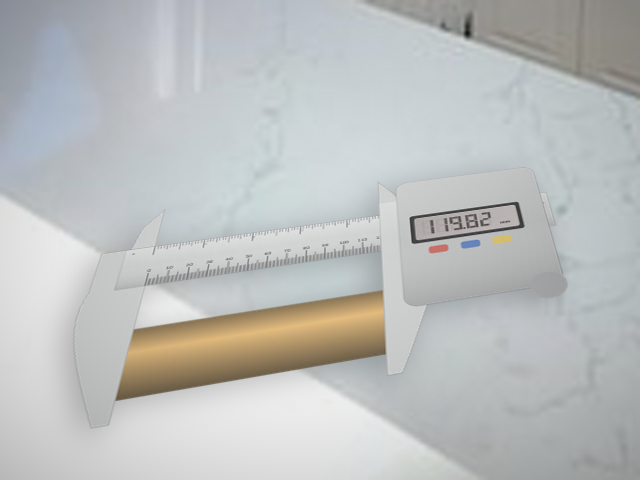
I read 119.82 (mm)
